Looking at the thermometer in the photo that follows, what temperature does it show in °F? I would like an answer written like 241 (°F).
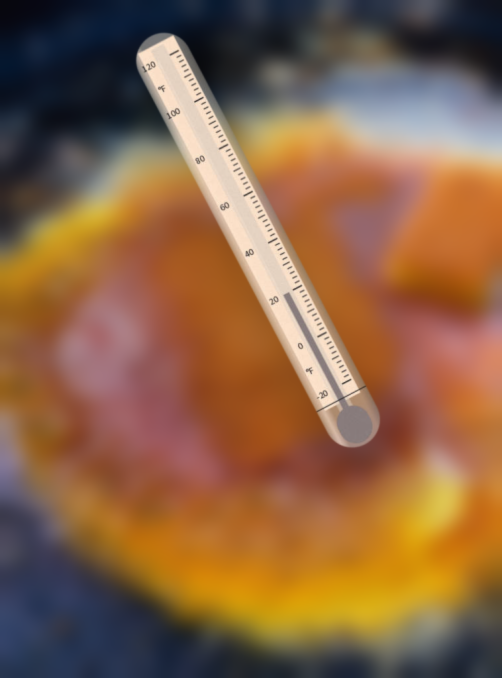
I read 20 (°F)
